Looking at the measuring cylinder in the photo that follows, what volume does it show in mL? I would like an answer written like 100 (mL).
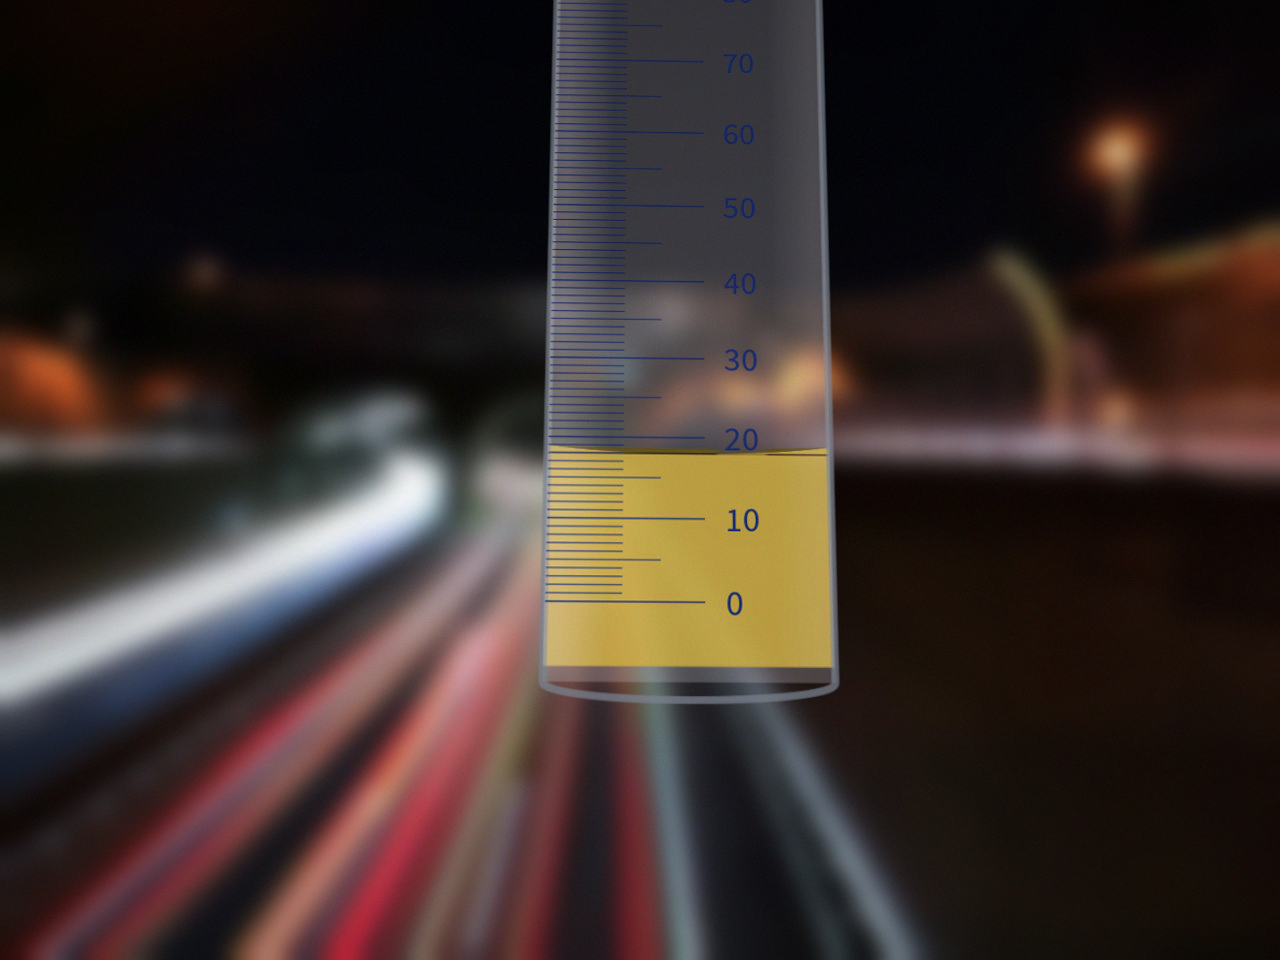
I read 18 (mL)
